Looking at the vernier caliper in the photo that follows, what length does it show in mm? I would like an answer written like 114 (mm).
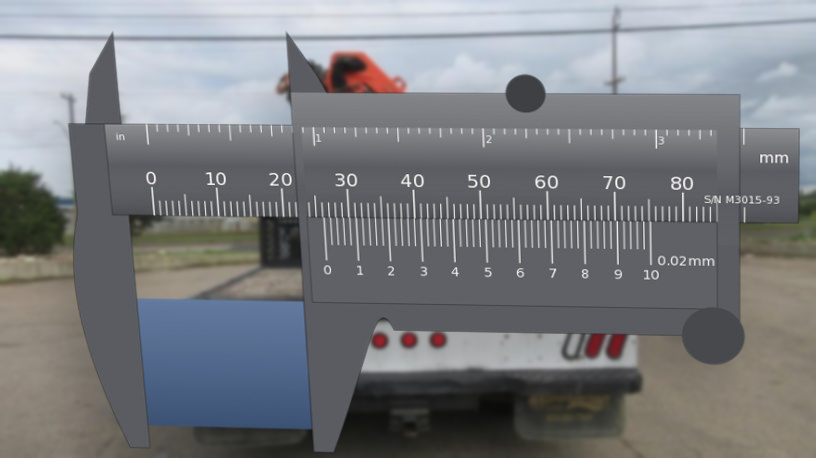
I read 26.2 (mm)
